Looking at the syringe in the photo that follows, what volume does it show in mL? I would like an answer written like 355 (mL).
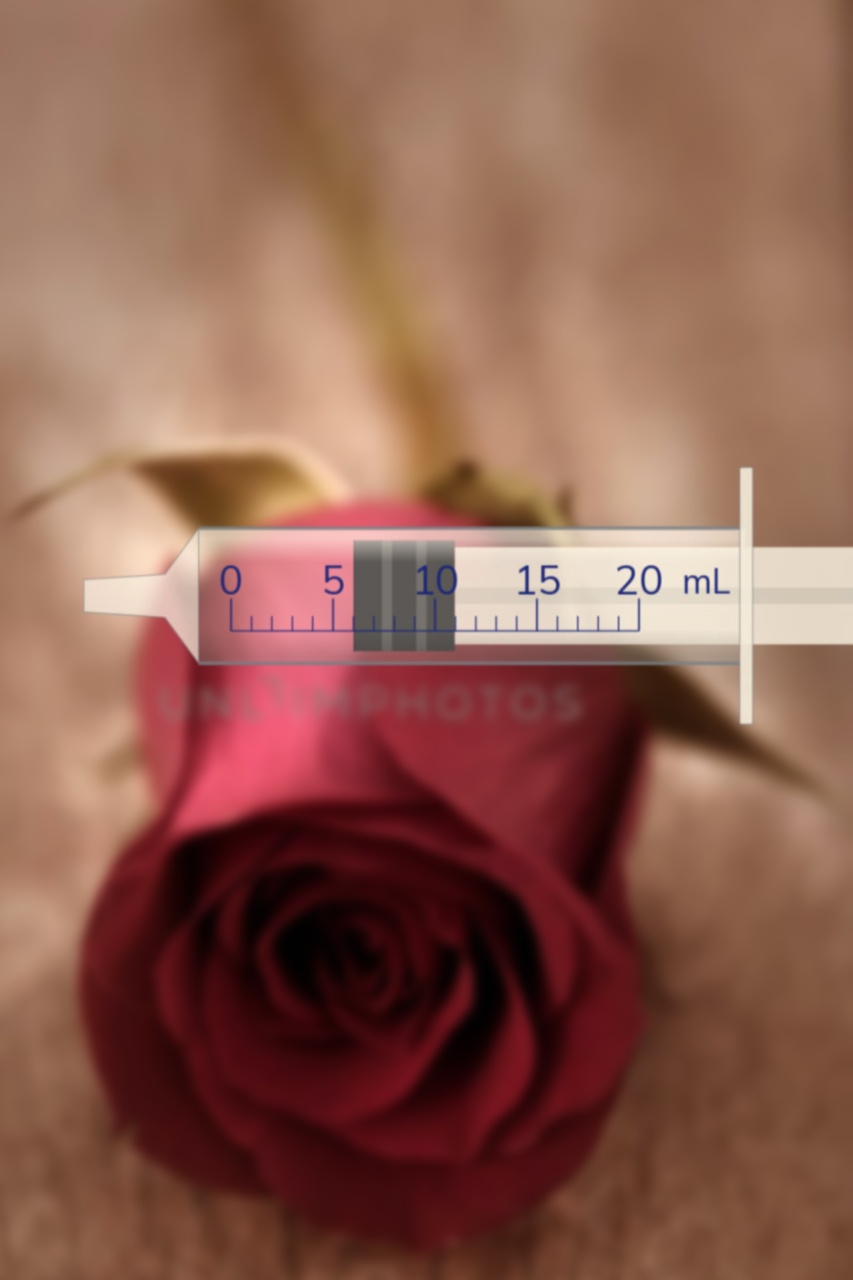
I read 6 (mL)
